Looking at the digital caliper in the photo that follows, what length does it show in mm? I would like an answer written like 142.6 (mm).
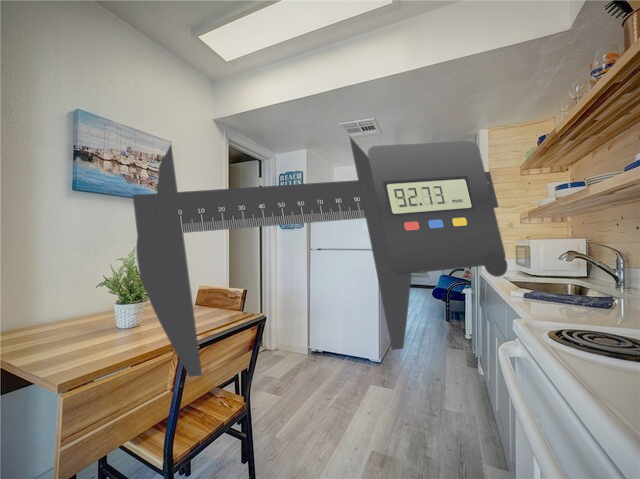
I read 92.73 (mm)
